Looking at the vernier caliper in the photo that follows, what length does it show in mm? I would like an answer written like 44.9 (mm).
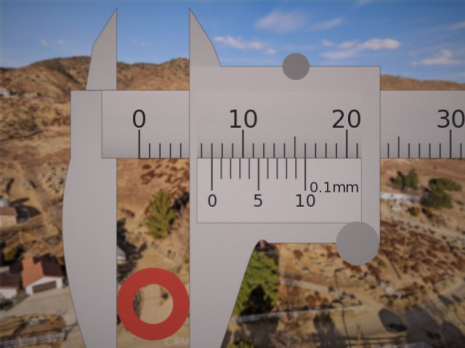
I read 7.0 (mm)
